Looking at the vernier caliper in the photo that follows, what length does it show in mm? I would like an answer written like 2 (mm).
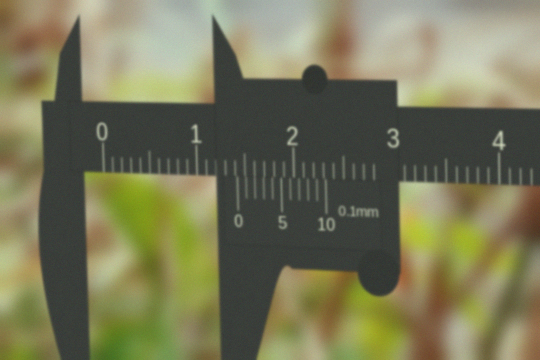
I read 14.2 (mm)
